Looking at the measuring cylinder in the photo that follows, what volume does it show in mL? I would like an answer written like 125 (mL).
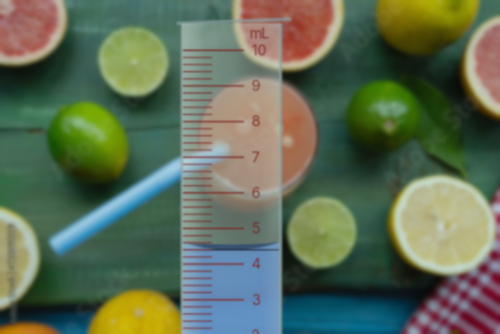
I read 4.4 (mL)
